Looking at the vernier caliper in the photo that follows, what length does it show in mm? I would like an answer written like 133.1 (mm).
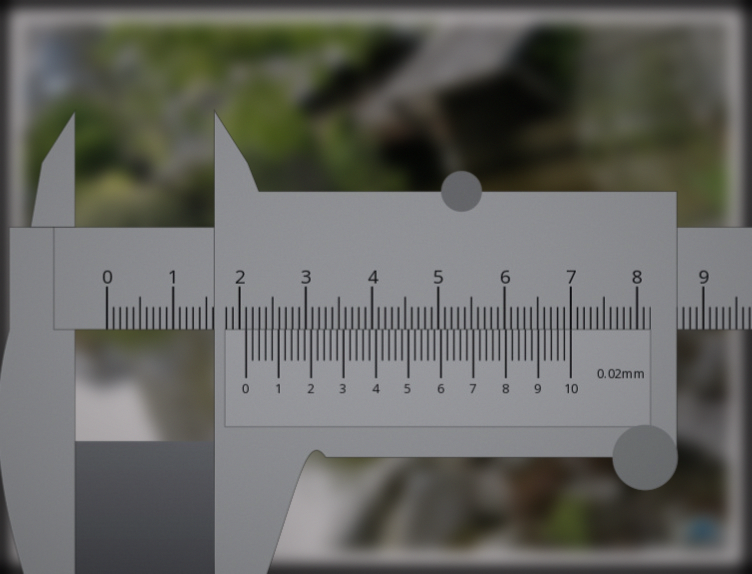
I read 21.0 (mm)
